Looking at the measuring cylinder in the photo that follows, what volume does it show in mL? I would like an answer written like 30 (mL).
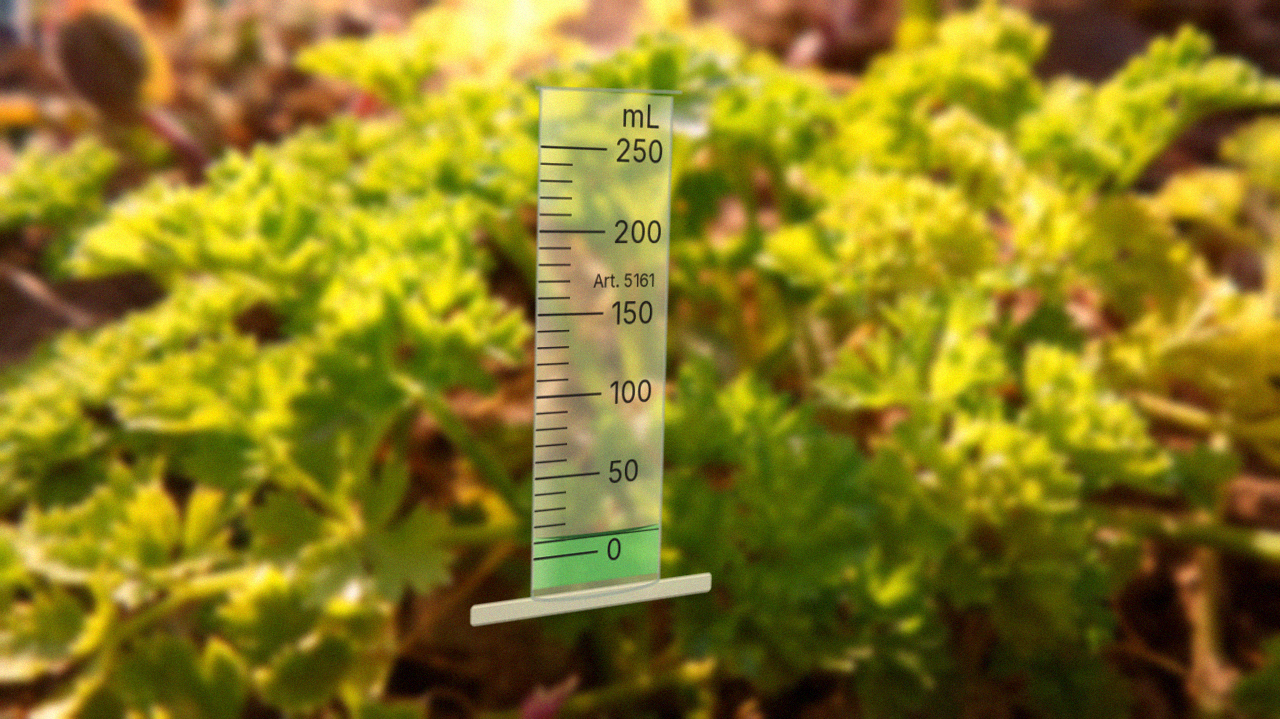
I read 10 (mL)
